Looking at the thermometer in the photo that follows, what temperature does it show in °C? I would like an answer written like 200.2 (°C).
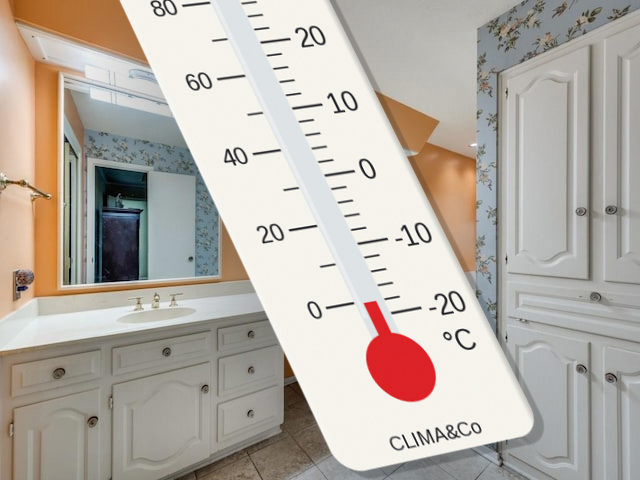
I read -18 (°C)
